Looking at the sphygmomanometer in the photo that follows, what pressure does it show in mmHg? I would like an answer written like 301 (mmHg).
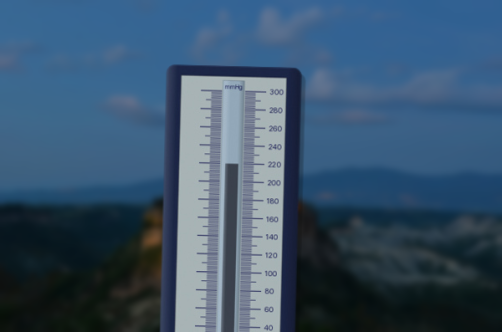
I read 220 (mmHg)
